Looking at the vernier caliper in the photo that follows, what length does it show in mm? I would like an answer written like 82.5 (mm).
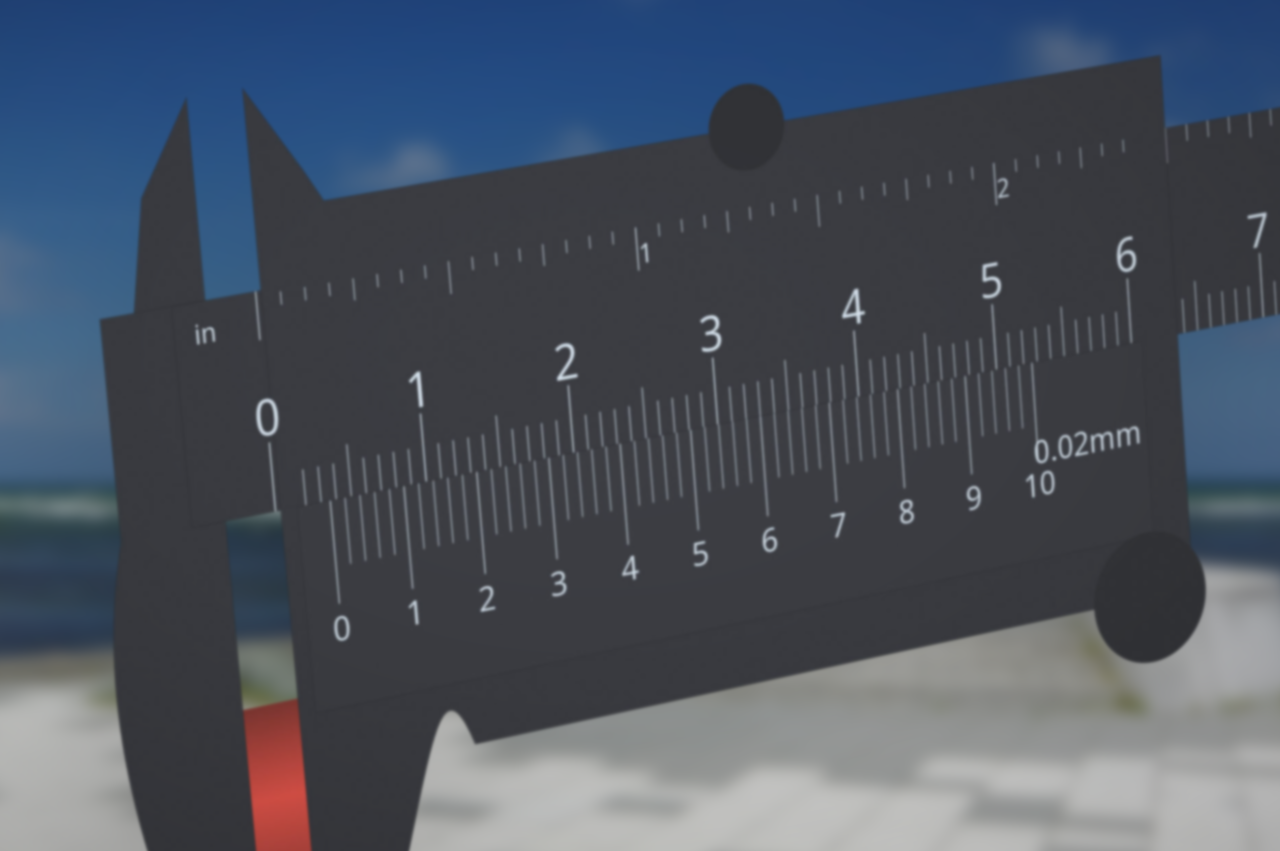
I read 3.6 (mm)
